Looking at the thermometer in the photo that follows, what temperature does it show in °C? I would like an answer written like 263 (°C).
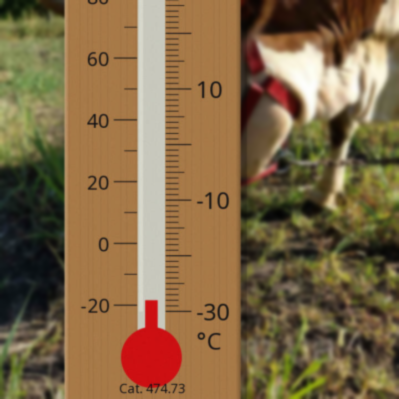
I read -28 (°C)
